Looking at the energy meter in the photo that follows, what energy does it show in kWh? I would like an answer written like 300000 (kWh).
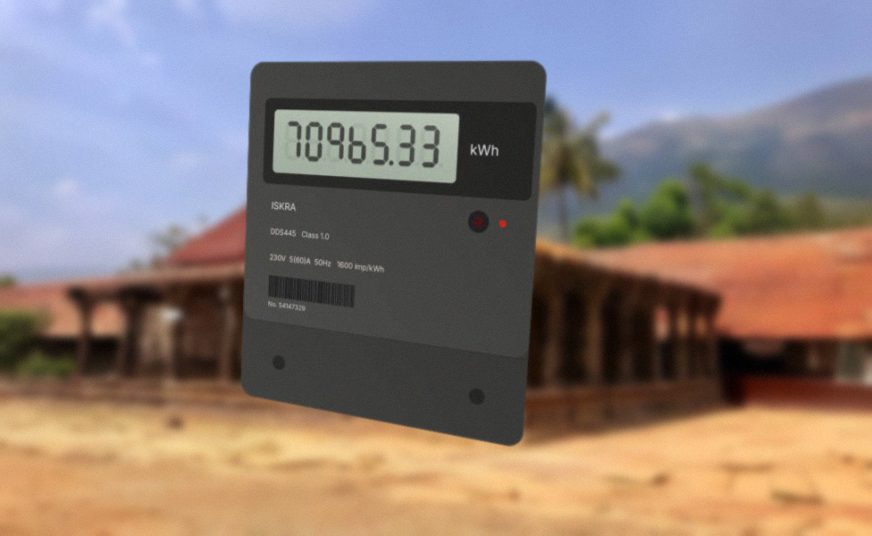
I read 70965.33 (kWh)
